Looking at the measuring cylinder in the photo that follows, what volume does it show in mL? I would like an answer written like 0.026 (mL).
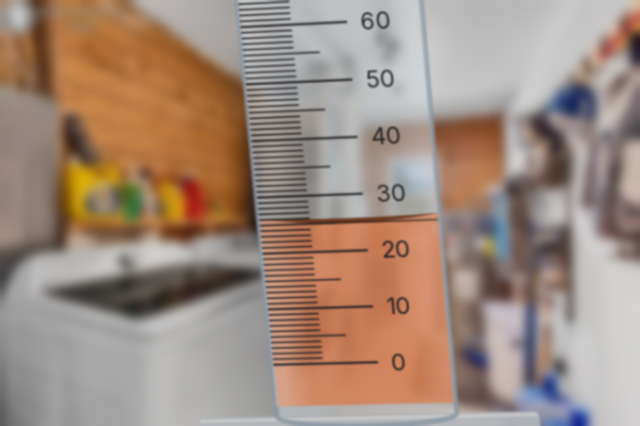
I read 25 (mL)
